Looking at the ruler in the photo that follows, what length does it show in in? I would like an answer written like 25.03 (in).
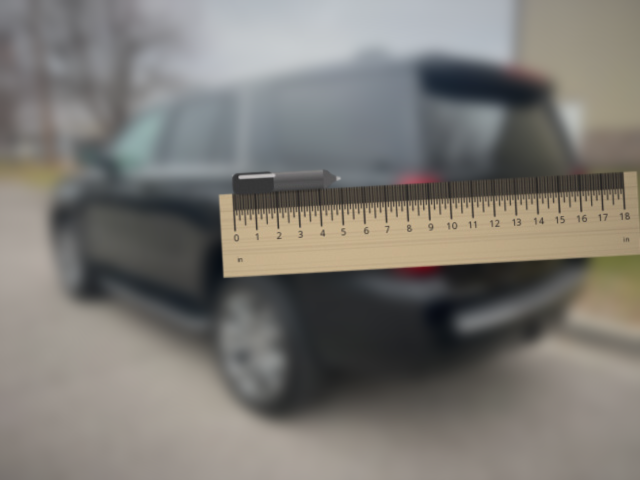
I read 5 (in)
